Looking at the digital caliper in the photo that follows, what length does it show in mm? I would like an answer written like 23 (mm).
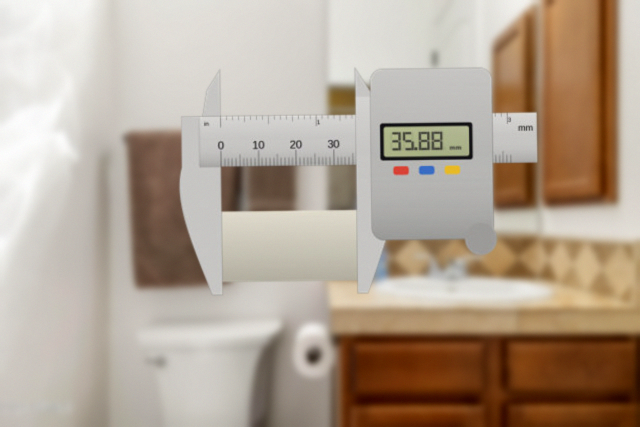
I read 35.88 (mm)
